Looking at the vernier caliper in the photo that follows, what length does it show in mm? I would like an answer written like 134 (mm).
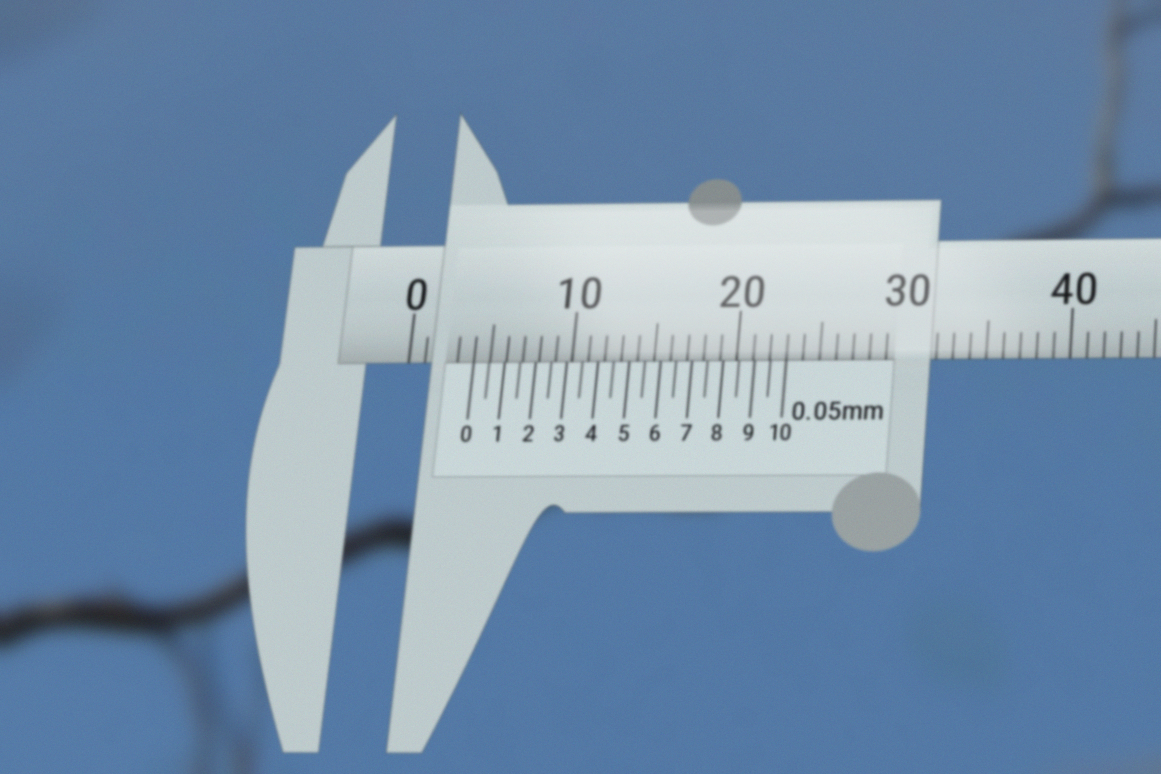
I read 4.0 (mm)
